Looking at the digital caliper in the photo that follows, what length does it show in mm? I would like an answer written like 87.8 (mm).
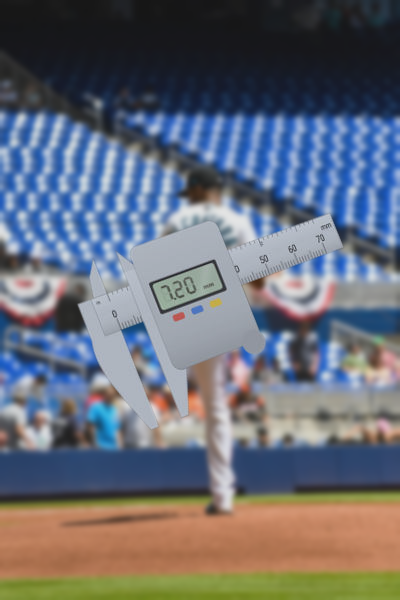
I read 7.20 (mm)
